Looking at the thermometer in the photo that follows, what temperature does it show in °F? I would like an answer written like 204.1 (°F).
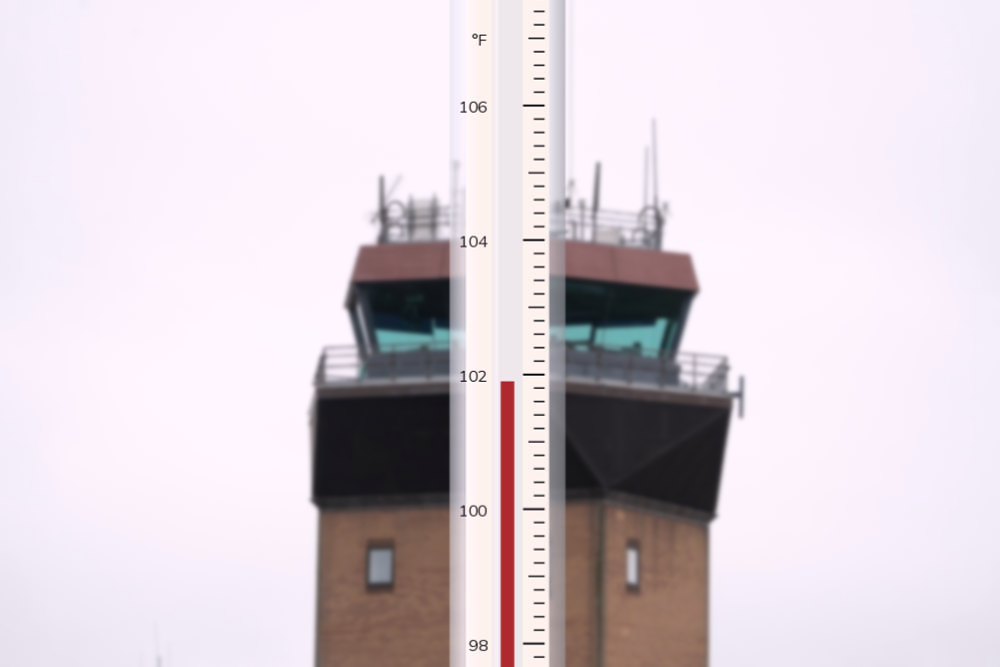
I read 101.9 (°F)
